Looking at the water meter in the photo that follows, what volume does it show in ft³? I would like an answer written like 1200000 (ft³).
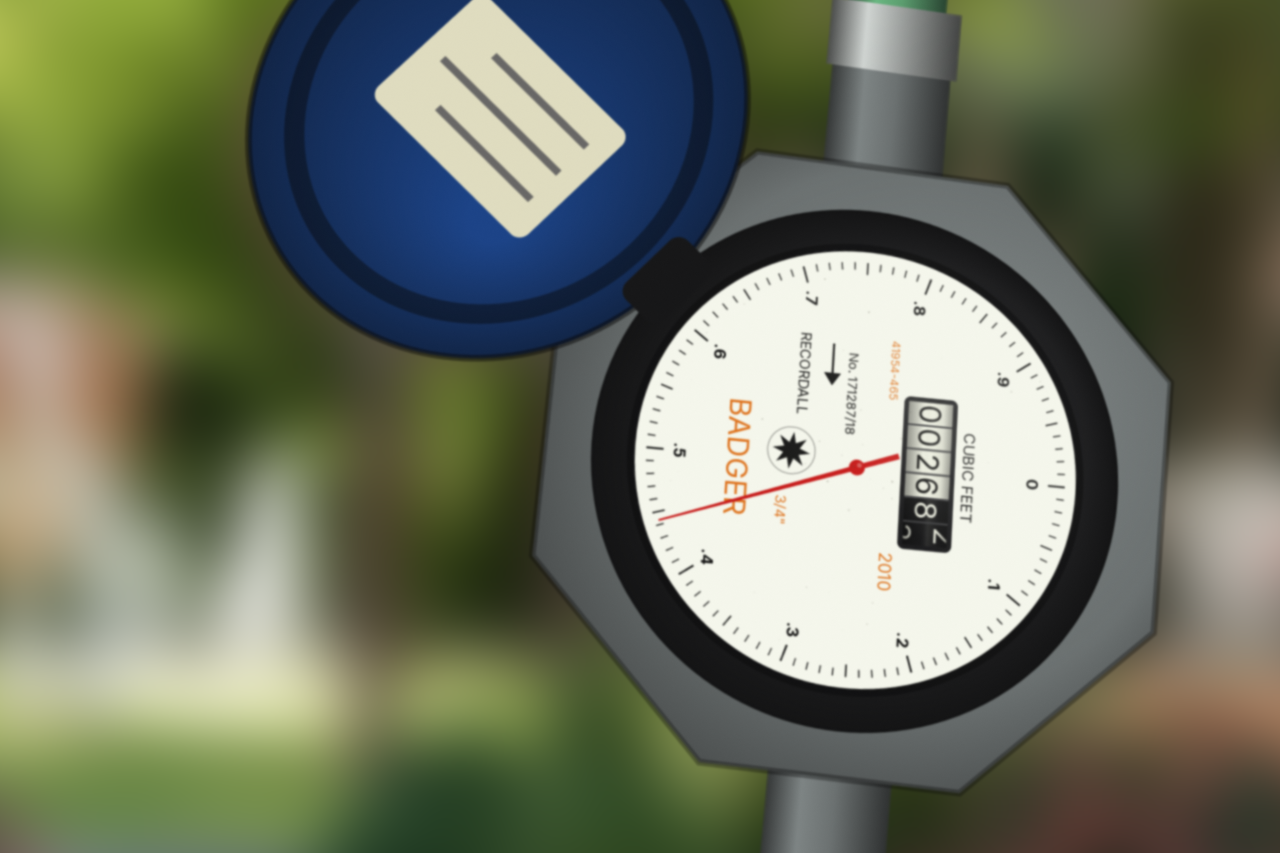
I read 2682.44 (ft³)
